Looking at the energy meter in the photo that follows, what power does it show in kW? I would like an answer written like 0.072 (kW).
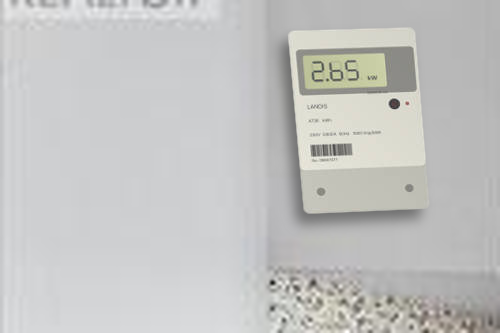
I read 2.65 (kW)
